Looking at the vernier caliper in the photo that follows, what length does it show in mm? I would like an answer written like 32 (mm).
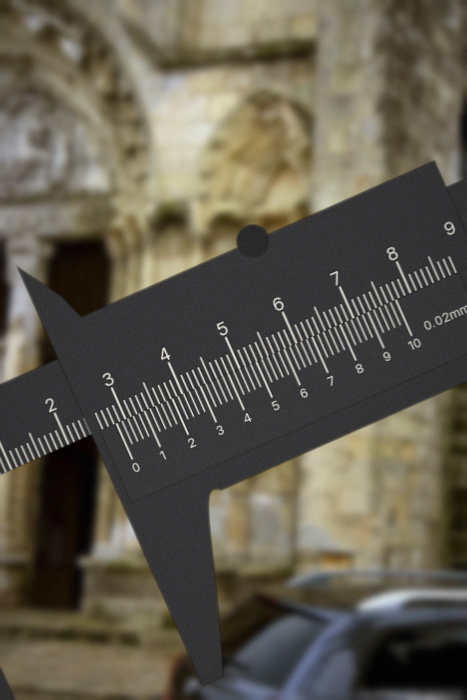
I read 28.4 (mm)
